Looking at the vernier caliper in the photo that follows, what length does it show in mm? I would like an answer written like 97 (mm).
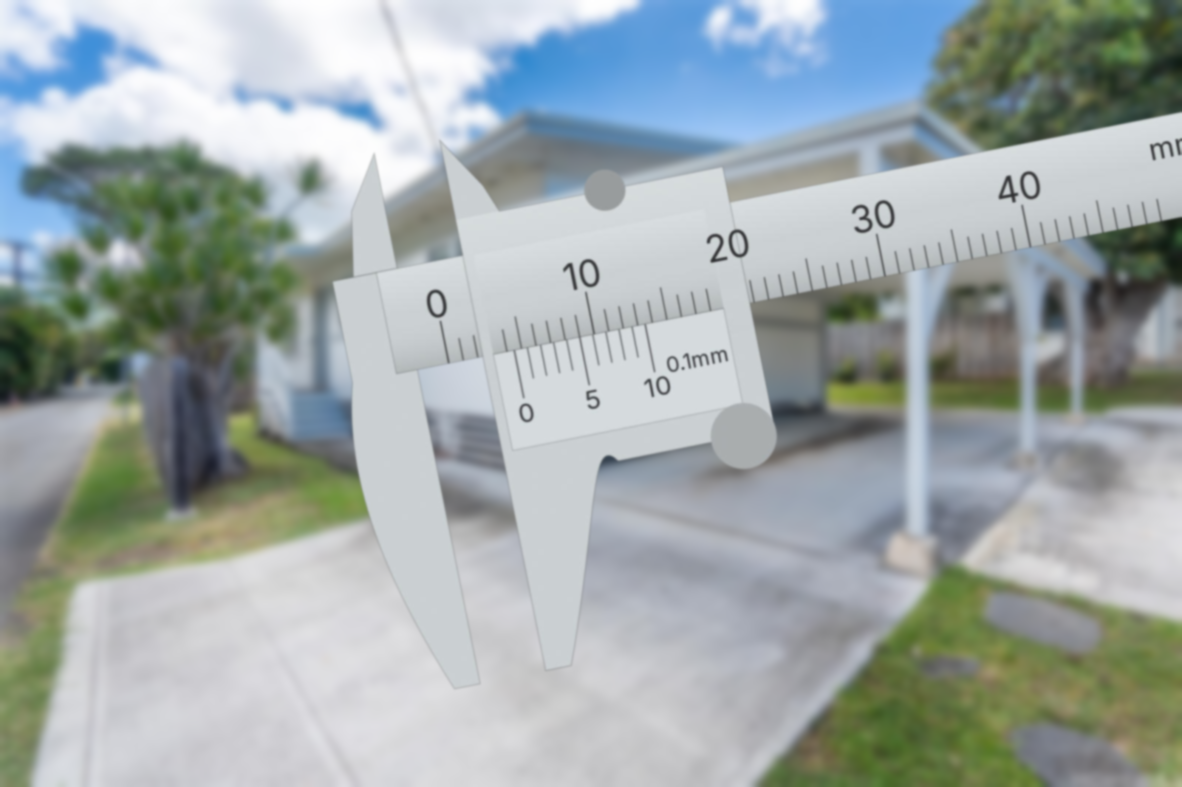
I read 4.5 (mm)
